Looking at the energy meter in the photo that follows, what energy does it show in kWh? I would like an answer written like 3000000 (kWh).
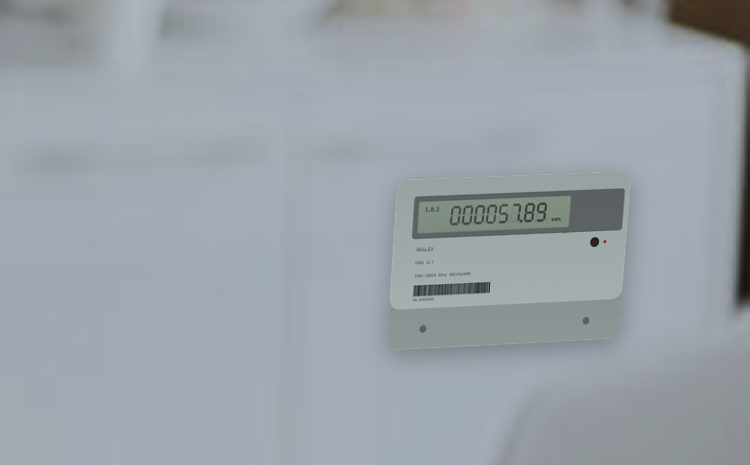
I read 57.89 (kWh)
